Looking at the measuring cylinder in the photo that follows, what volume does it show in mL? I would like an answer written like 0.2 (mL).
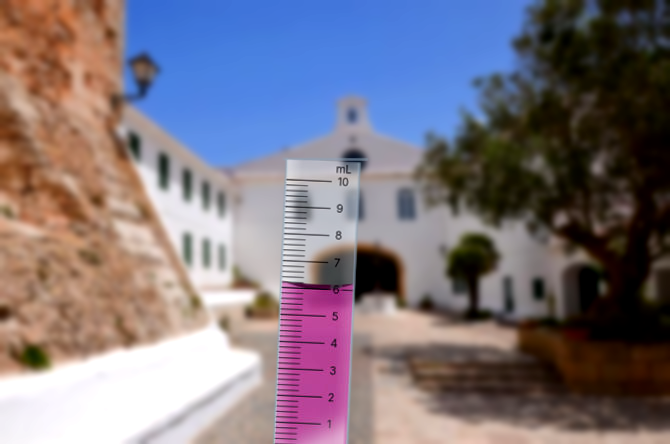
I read 6 (mL)
